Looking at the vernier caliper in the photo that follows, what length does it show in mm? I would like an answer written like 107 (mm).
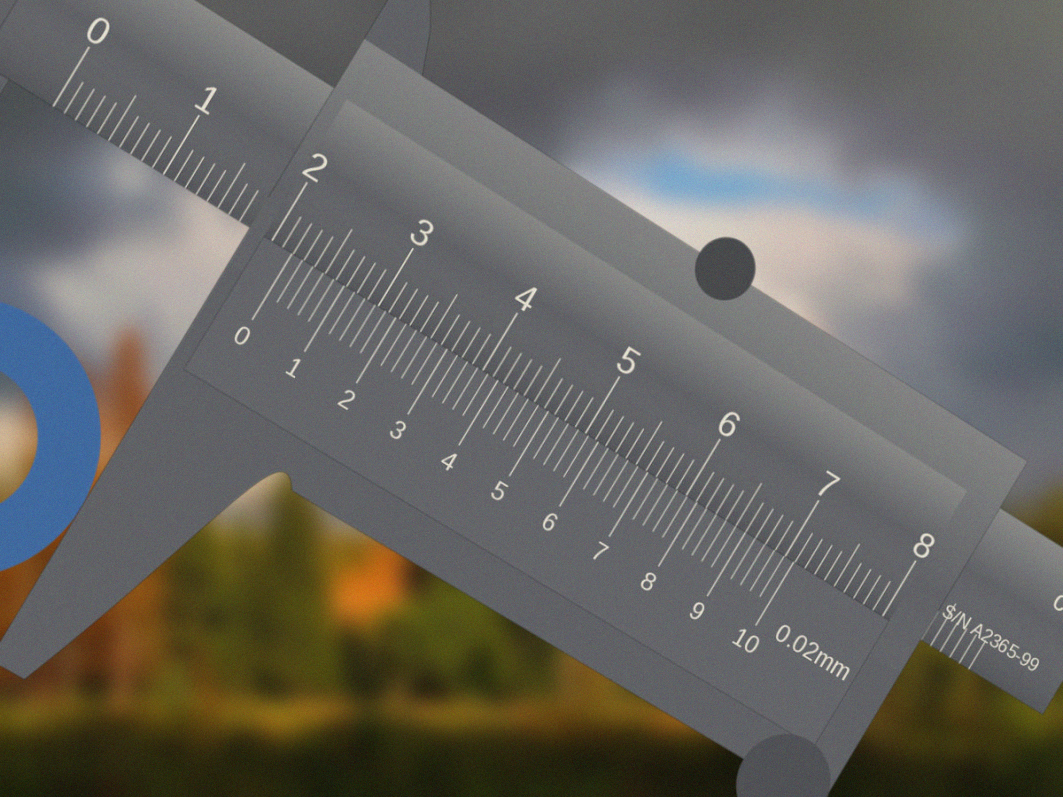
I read 21.9 (mm)
